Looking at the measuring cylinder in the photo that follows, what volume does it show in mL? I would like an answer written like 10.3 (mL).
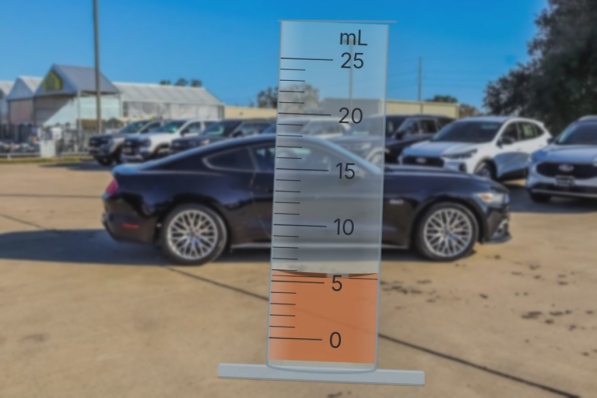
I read 5.5 (mL)
